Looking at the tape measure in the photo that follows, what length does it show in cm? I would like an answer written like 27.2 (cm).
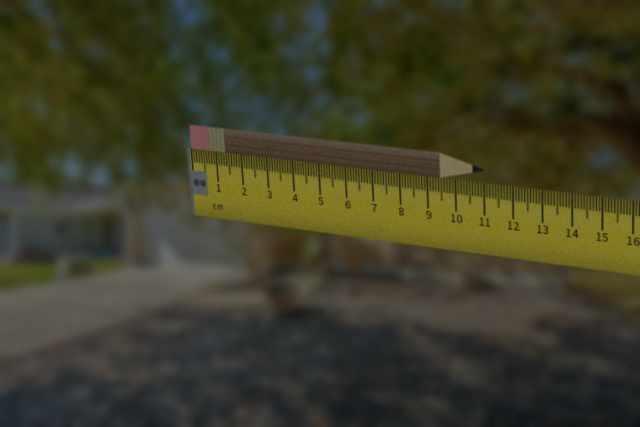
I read 11 (cm)
